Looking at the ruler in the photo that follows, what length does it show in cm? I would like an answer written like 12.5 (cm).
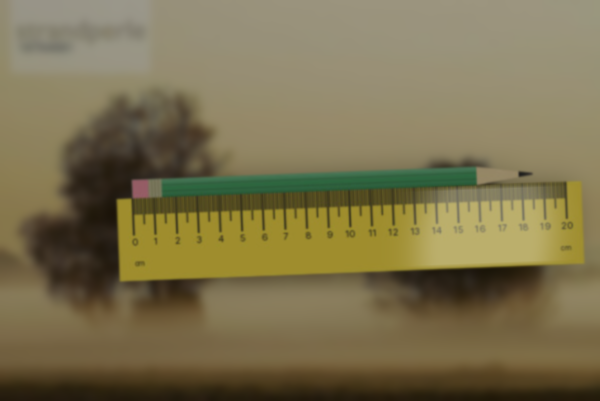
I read 18.5 (cm)
